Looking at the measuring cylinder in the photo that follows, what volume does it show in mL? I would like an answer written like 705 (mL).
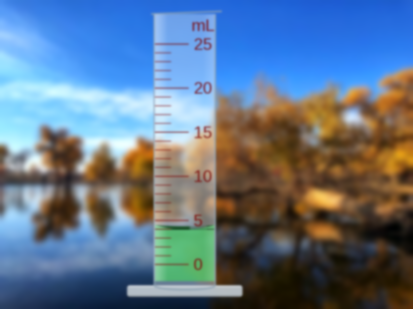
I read 4 (mL)
